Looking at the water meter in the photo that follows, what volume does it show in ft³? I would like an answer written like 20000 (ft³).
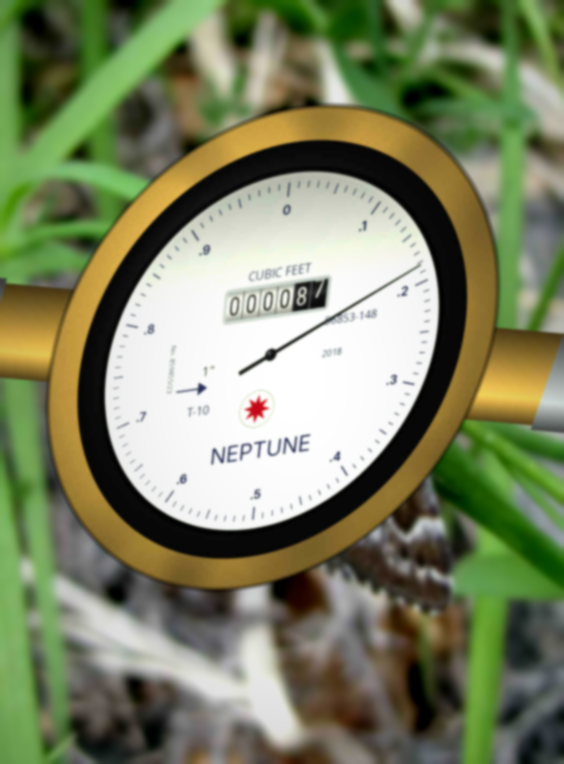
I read 87.18 (ft³)
